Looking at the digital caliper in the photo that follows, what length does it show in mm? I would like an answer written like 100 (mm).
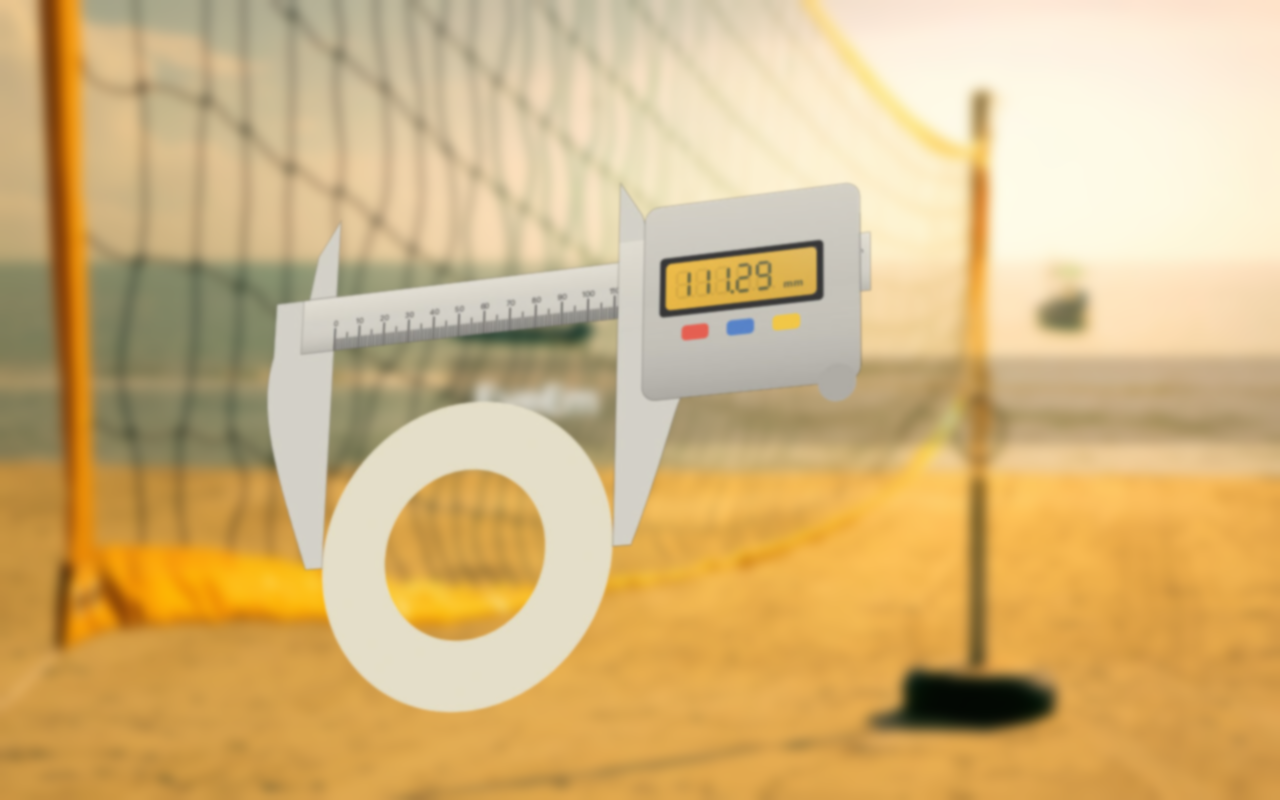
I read 111.29 (mm)
